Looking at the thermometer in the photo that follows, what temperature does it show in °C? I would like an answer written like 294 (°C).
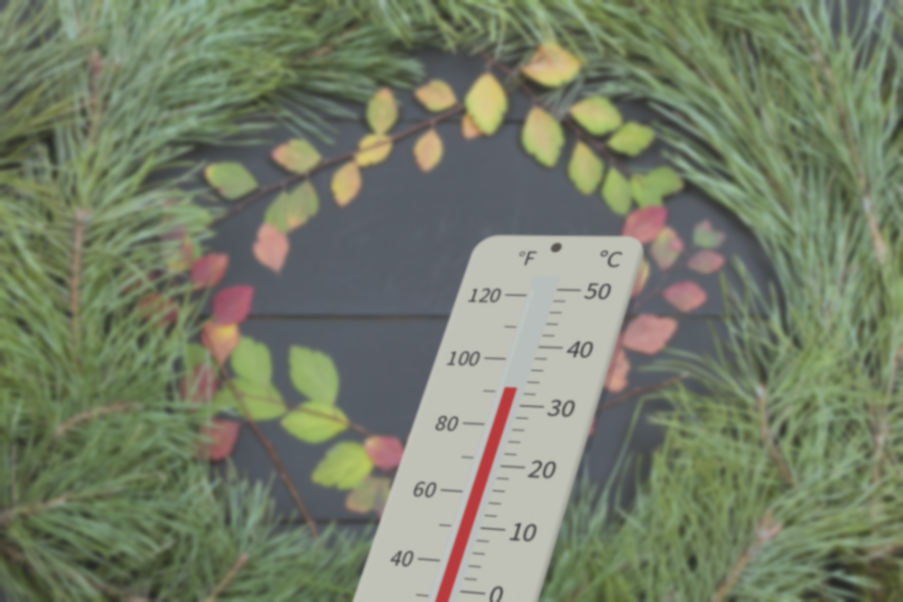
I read 33 (°C)
